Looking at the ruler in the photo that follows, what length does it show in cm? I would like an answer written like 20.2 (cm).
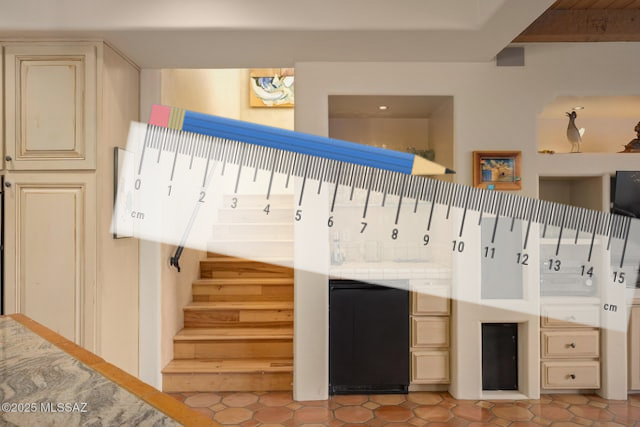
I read 9.5 (cm)
